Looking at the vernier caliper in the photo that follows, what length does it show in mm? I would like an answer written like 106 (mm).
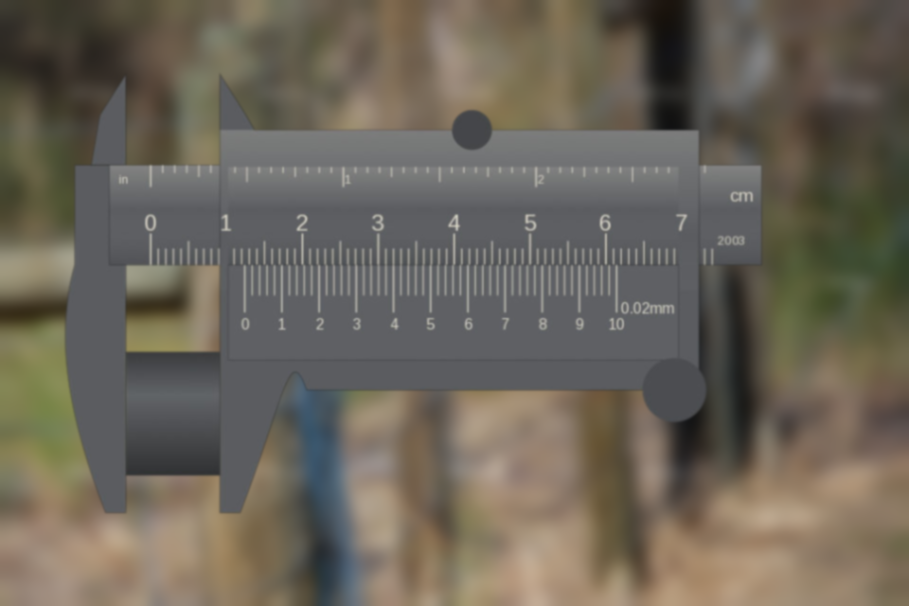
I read 12.4 (mm)
